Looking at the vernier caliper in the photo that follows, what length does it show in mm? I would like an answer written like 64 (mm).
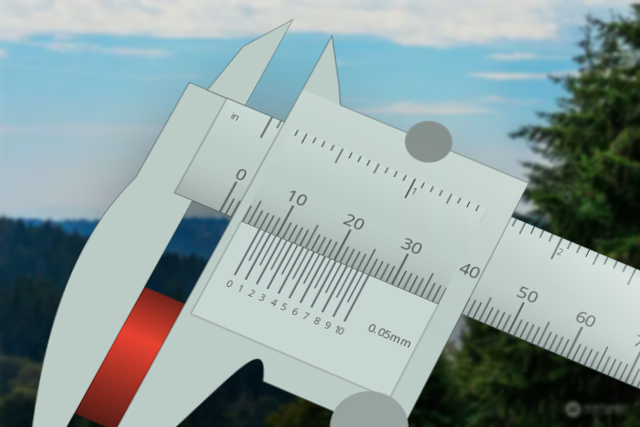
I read 7.0 (mm)
